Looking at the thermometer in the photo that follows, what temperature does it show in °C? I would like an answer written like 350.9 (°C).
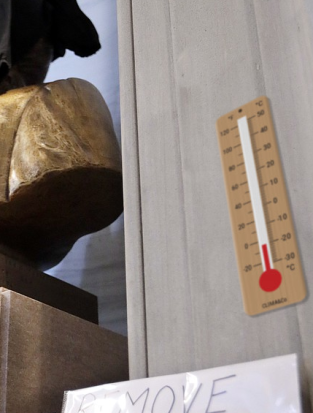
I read -20 (°C)
